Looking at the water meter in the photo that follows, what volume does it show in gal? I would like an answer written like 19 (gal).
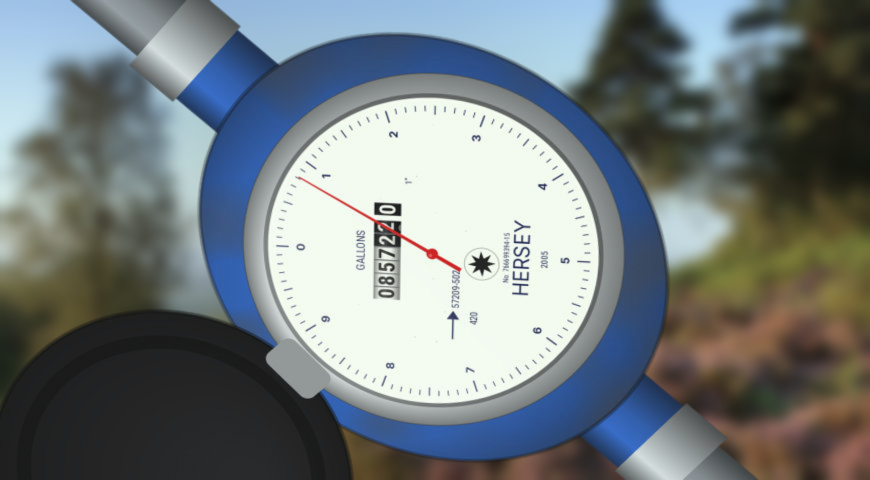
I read 857220.8 (gal)
